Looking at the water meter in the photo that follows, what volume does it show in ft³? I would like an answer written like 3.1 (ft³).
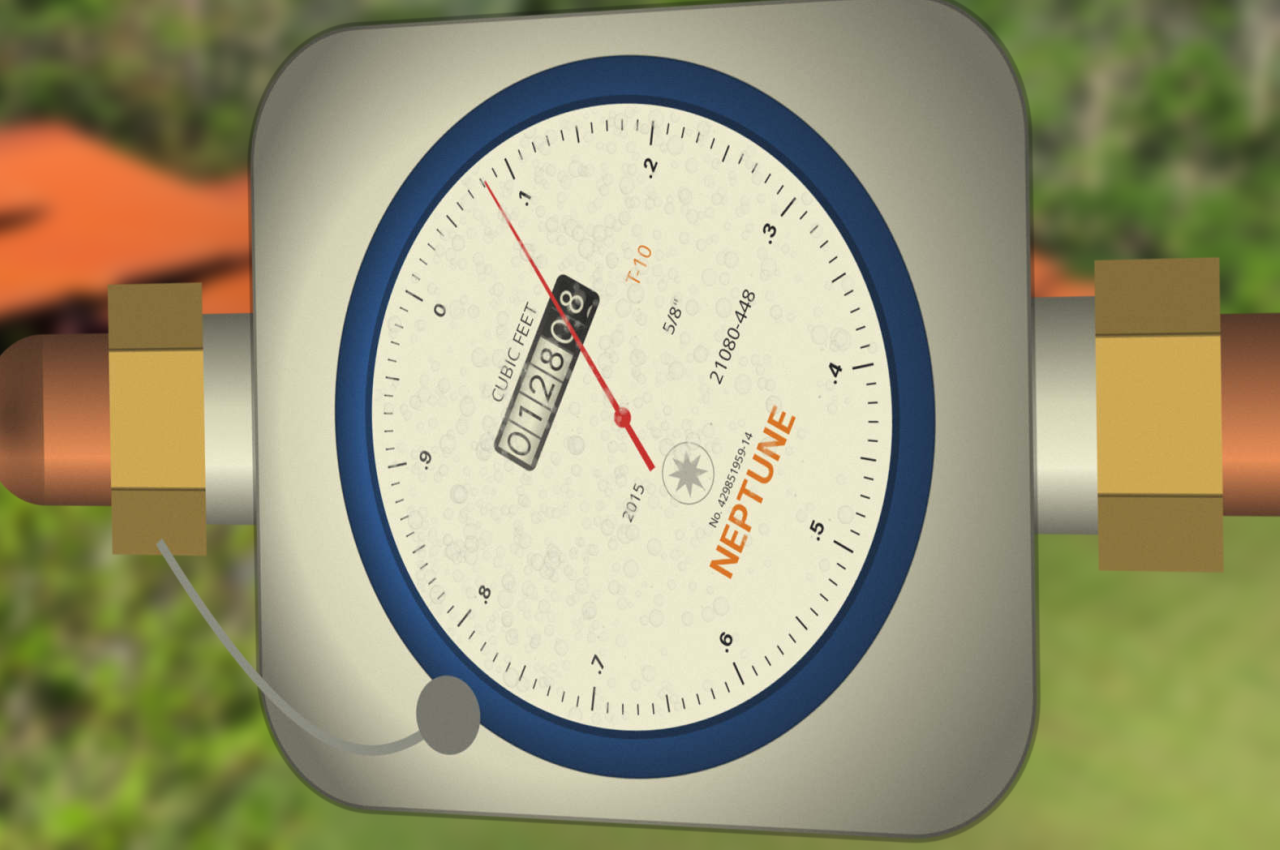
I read 12808.08 (ft³)
